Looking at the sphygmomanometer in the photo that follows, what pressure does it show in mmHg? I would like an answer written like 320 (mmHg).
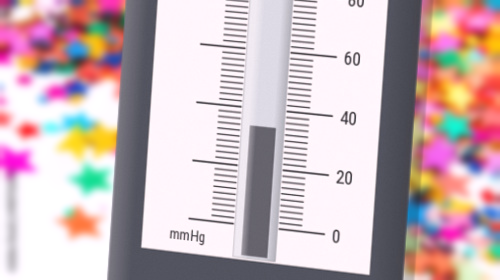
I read 34 (mmHg)
